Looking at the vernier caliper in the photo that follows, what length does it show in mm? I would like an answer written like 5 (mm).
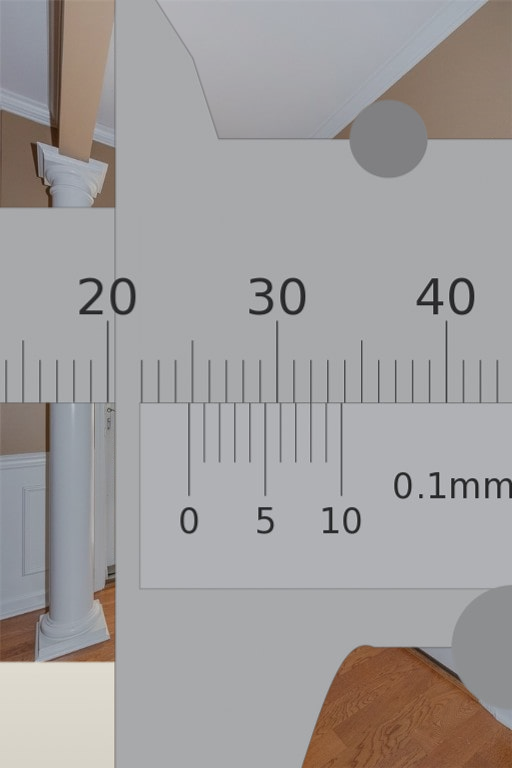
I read 24.8 (mm)
